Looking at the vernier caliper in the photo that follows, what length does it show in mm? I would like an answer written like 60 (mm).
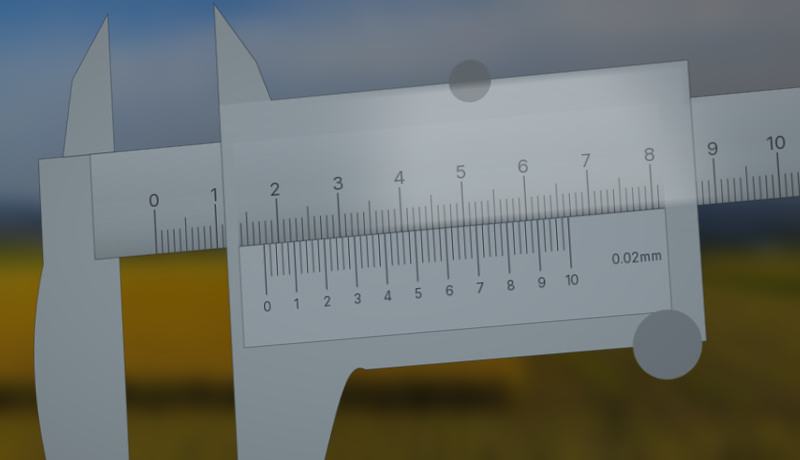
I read 17.6 (mm)
